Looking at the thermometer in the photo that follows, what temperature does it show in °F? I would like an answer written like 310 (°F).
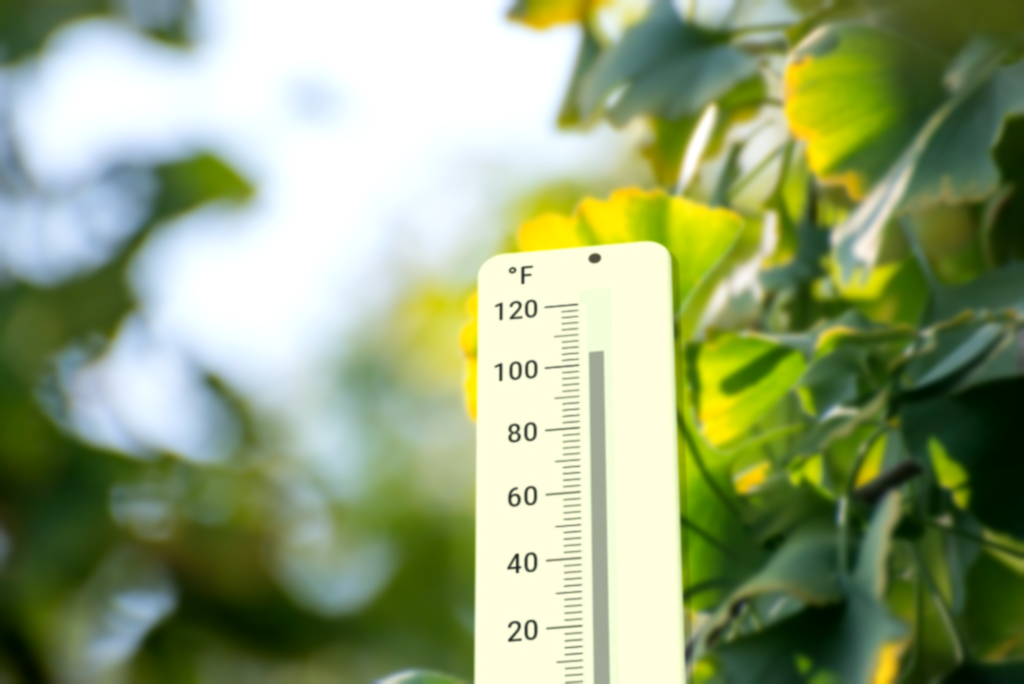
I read 104 (°F)
